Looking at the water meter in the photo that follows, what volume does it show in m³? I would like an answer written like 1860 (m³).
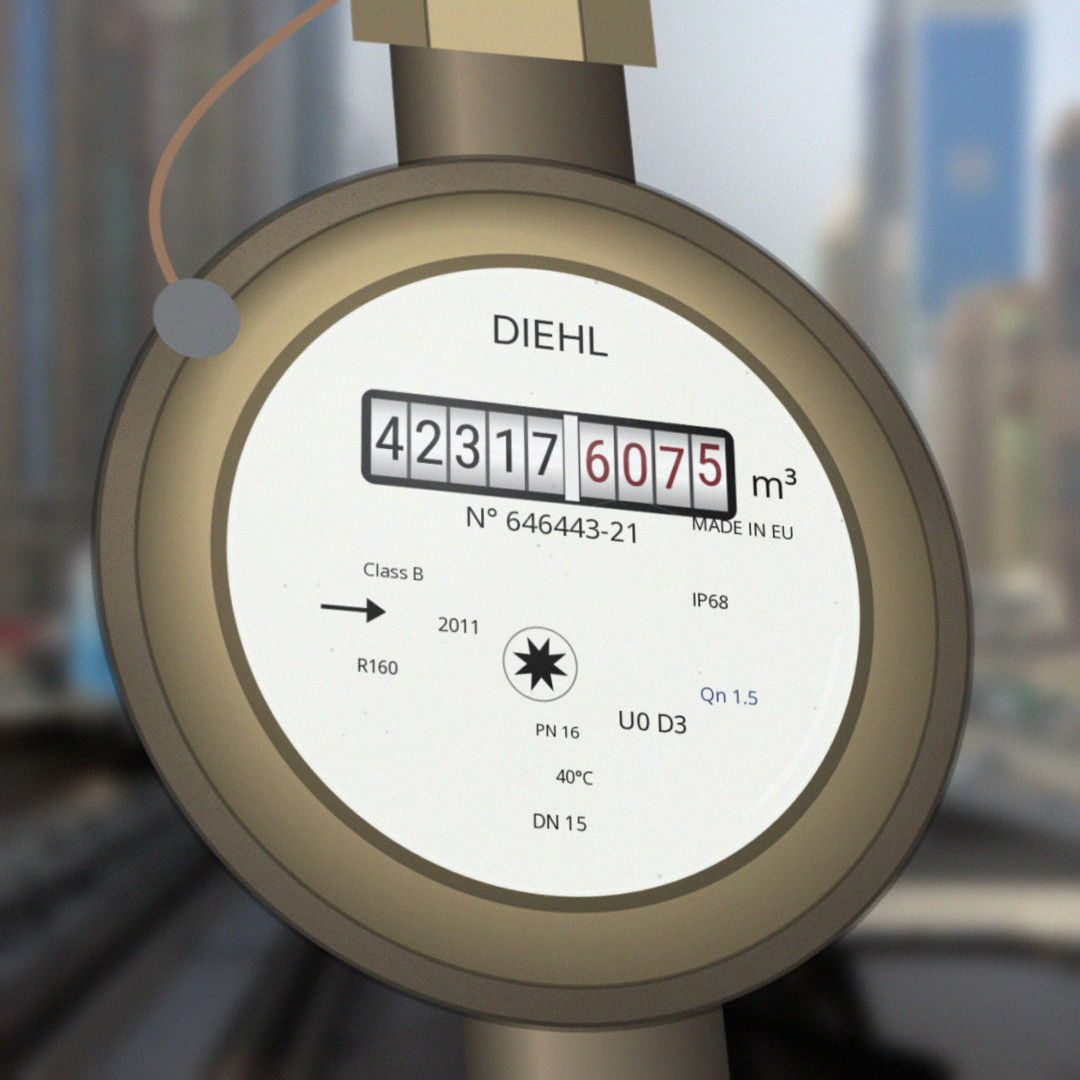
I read 42317.6075 (m³)
